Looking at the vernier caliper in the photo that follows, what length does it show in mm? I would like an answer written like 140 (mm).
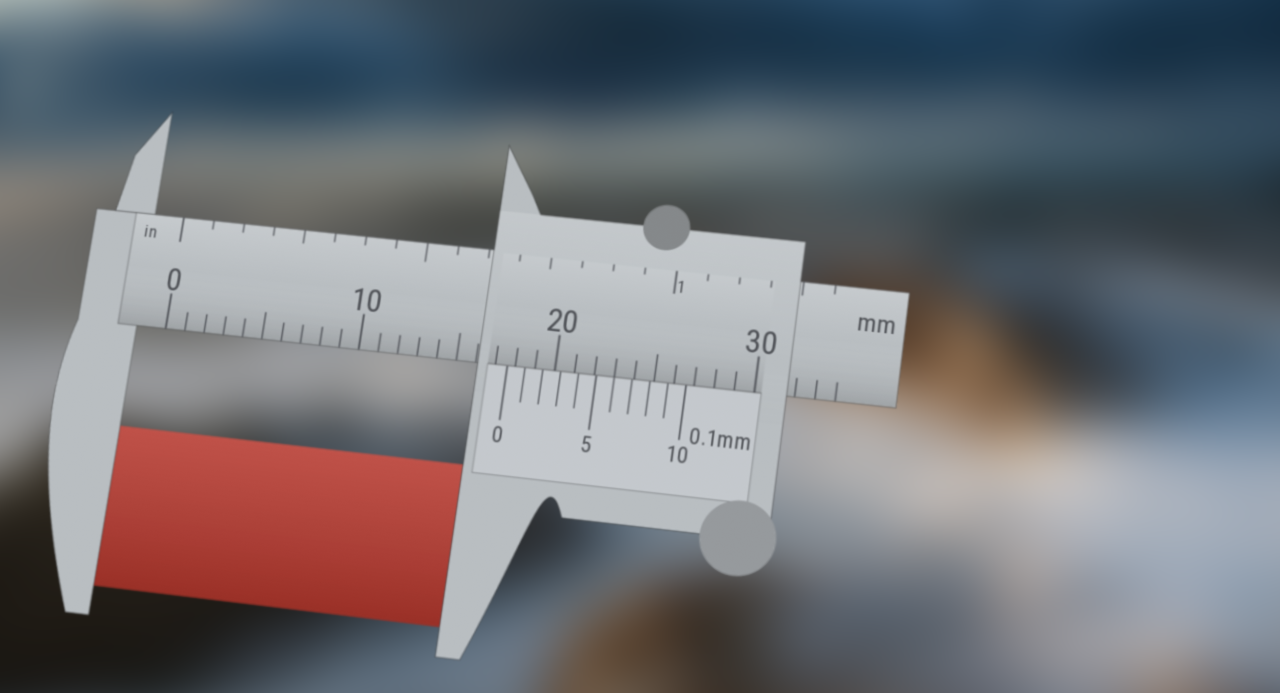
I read 17.6 (mm)
